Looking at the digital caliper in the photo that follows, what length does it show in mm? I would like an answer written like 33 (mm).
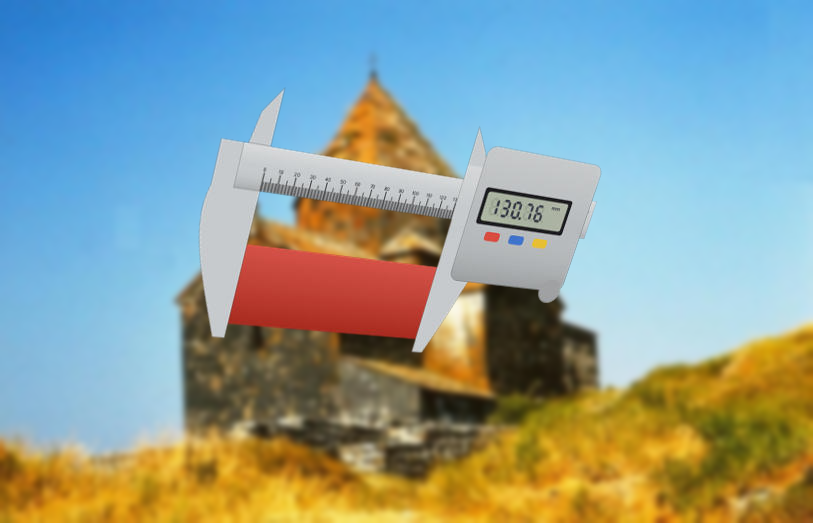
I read 130.76 (mm)
